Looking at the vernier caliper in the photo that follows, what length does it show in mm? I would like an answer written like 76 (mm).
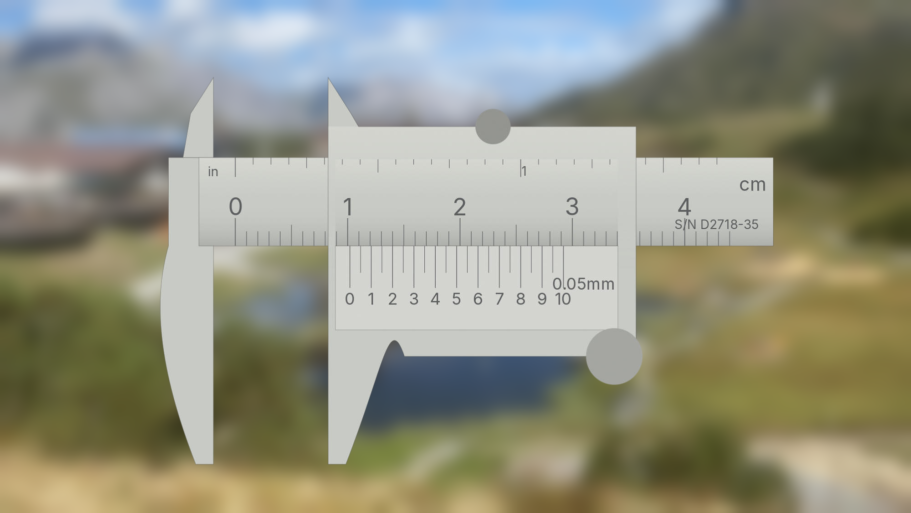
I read 10.2 (mm)
